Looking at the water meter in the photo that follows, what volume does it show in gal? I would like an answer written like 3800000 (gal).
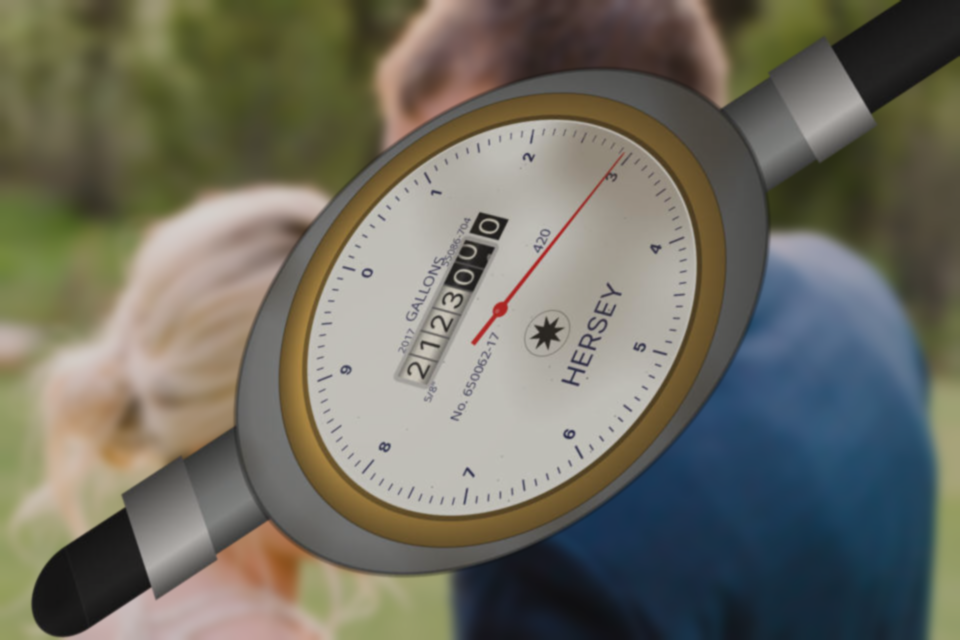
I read 2123002.9 (gal)
